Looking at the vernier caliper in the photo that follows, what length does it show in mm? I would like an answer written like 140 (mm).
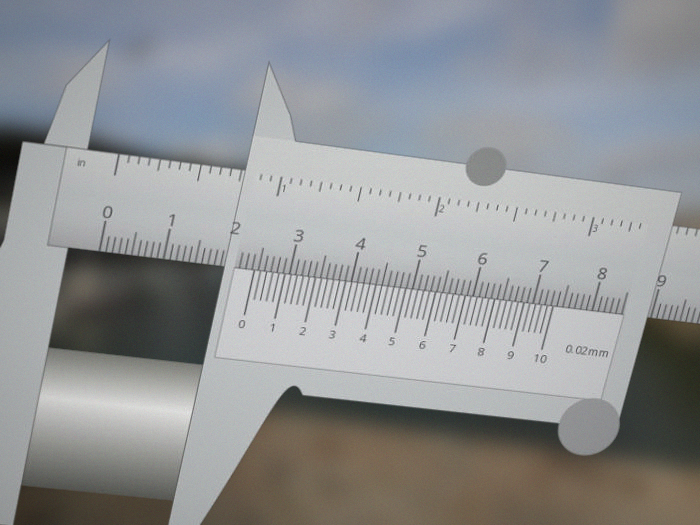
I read 24.4 (mm)
